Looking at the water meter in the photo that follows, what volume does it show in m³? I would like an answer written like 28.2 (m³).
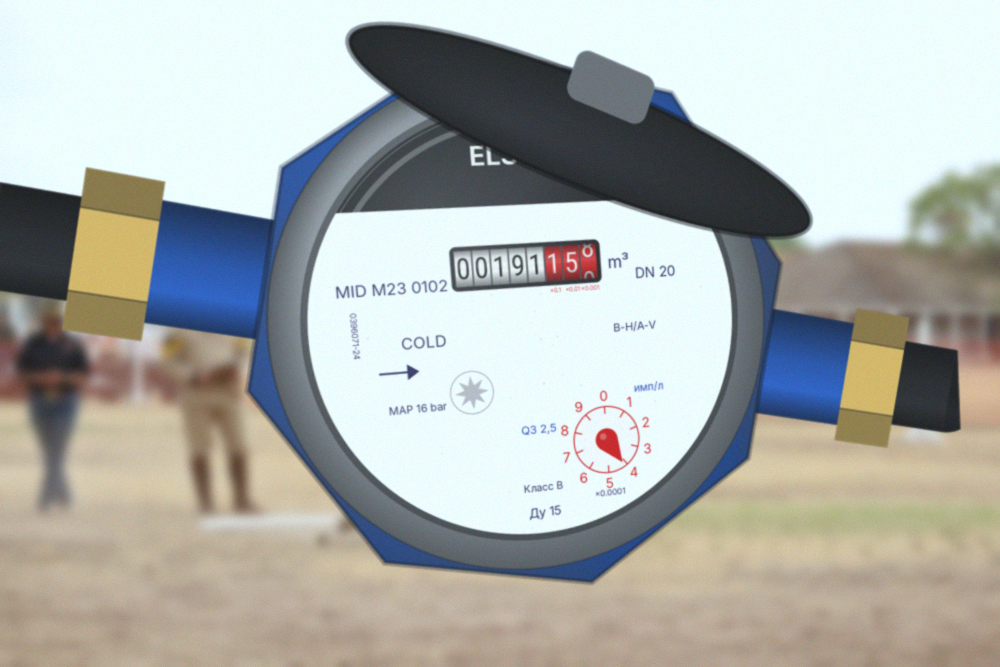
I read 191.1584 (m³)
